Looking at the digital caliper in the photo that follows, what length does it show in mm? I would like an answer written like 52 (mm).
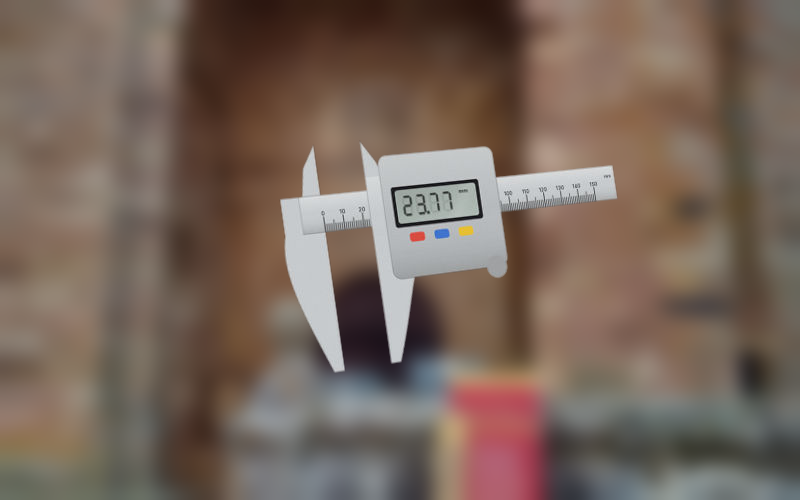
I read 23.77 (mm)
